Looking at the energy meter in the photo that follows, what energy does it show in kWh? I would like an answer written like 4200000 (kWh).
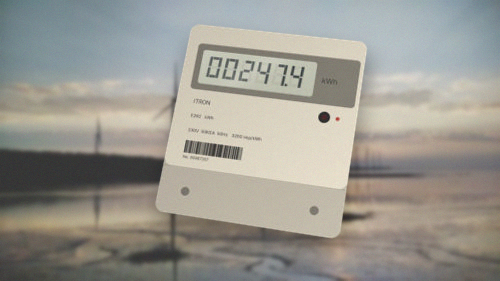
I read 247.4 (kWh)
